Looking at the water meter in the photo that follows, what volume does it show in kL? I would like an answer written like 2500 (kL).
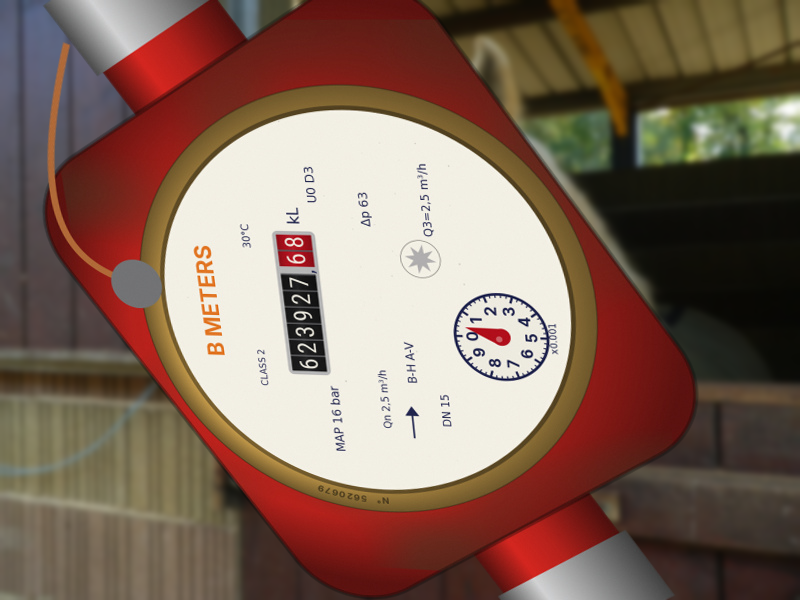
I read 623927.680 (kL)
